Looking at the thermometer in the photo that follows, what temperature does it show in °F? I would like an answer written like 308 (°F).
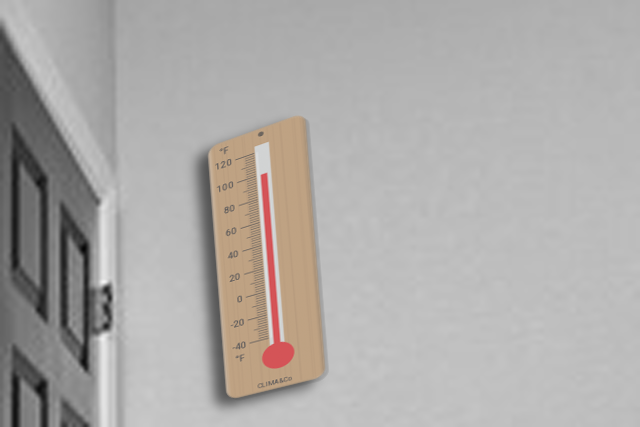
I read 100 (°F)
